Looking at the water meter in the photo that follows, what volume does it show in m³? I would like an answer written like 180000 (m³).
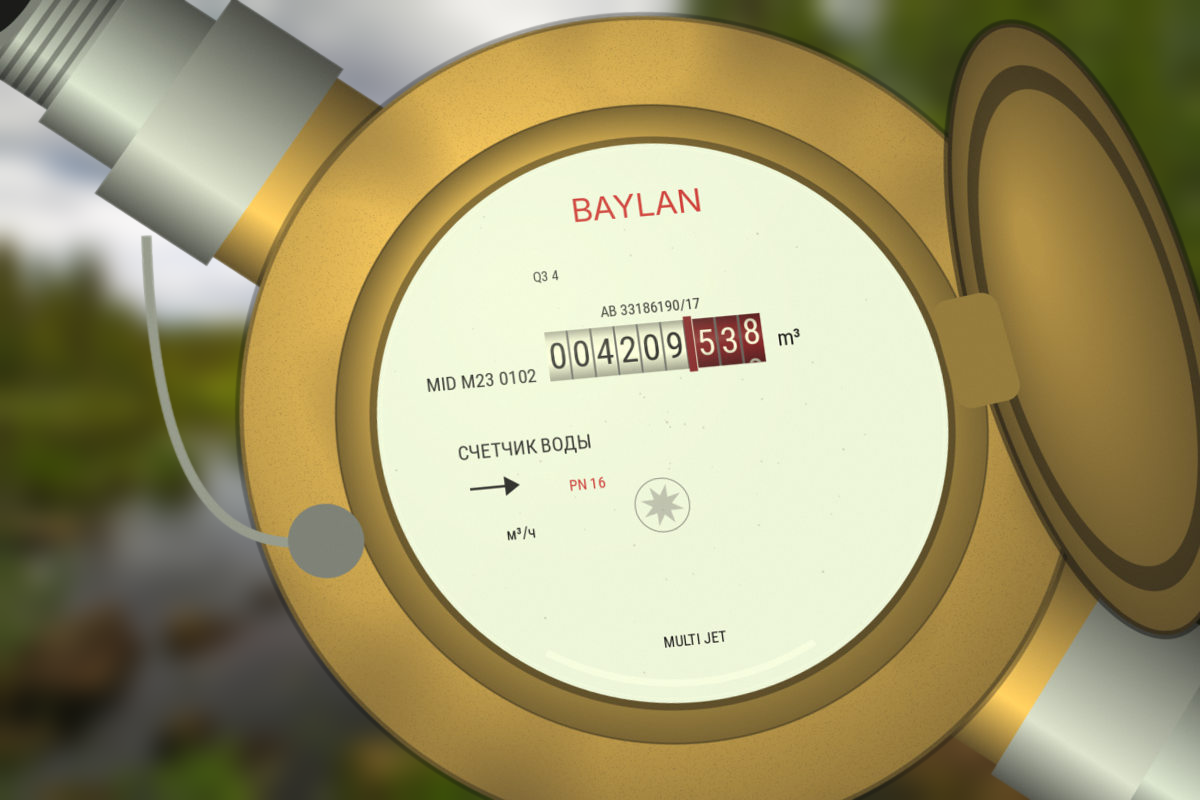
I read 4209.538 (m³)
